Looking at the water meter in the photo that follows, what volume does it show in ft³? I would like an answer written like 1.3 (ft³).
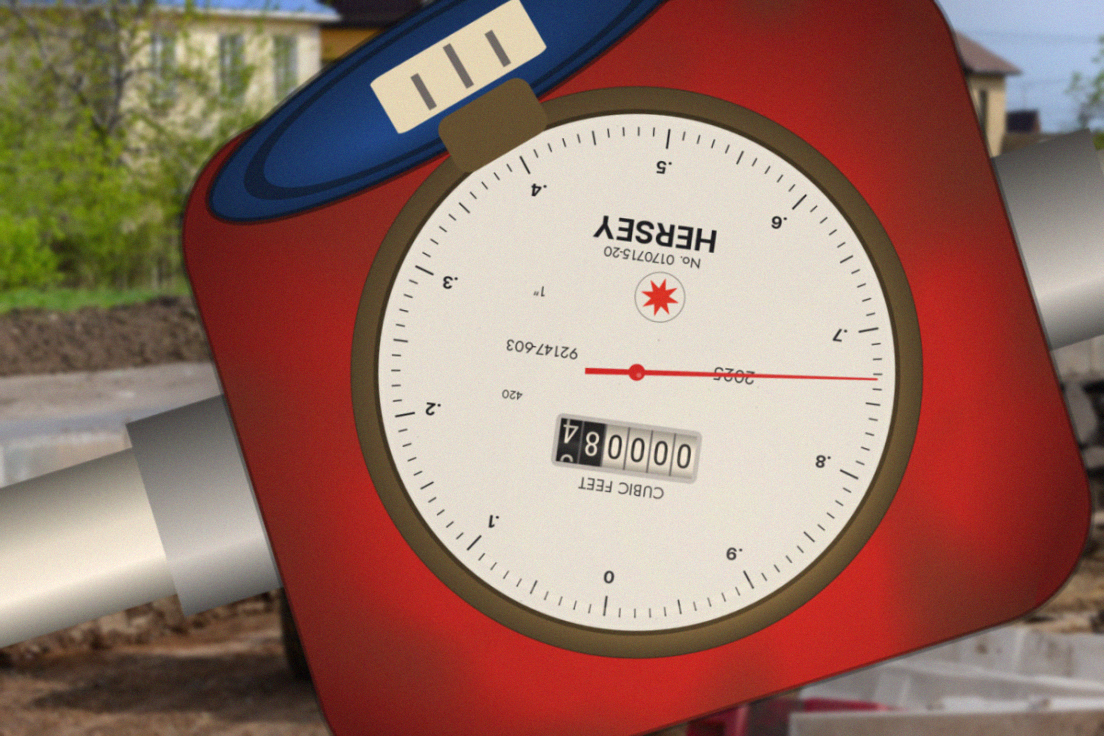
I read 83.73 (ft³)
